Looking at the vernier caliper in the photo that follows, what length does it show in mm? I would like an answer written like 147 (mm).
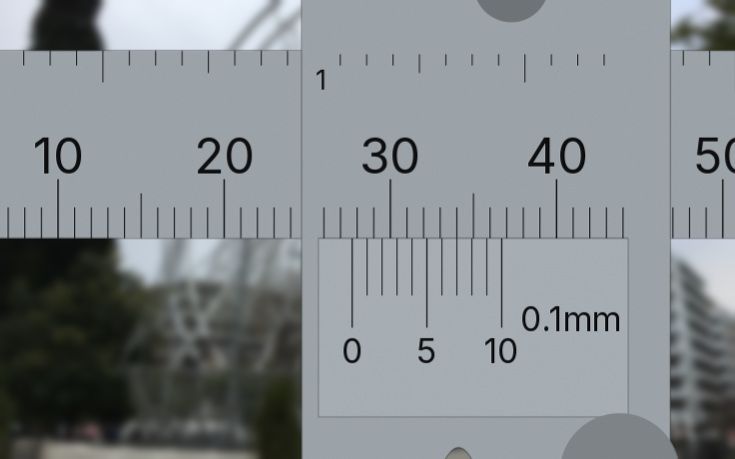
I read 27.7 (mm)
